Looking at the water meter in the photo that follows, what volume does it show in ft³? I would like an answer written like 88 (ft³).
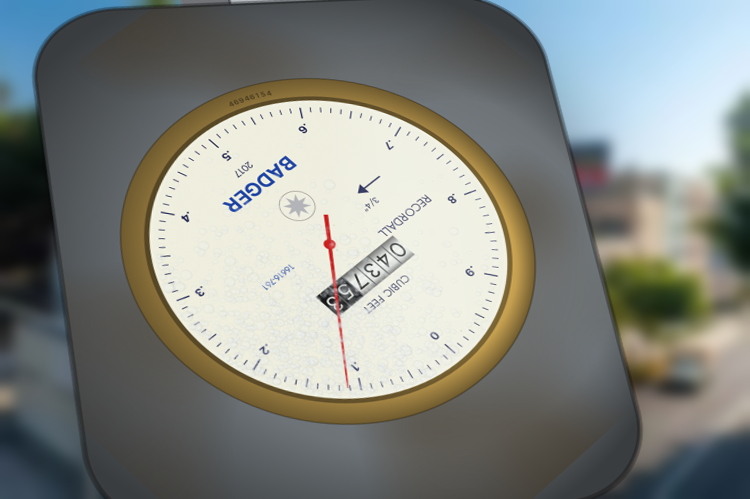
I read 43753.11 (ft³)
